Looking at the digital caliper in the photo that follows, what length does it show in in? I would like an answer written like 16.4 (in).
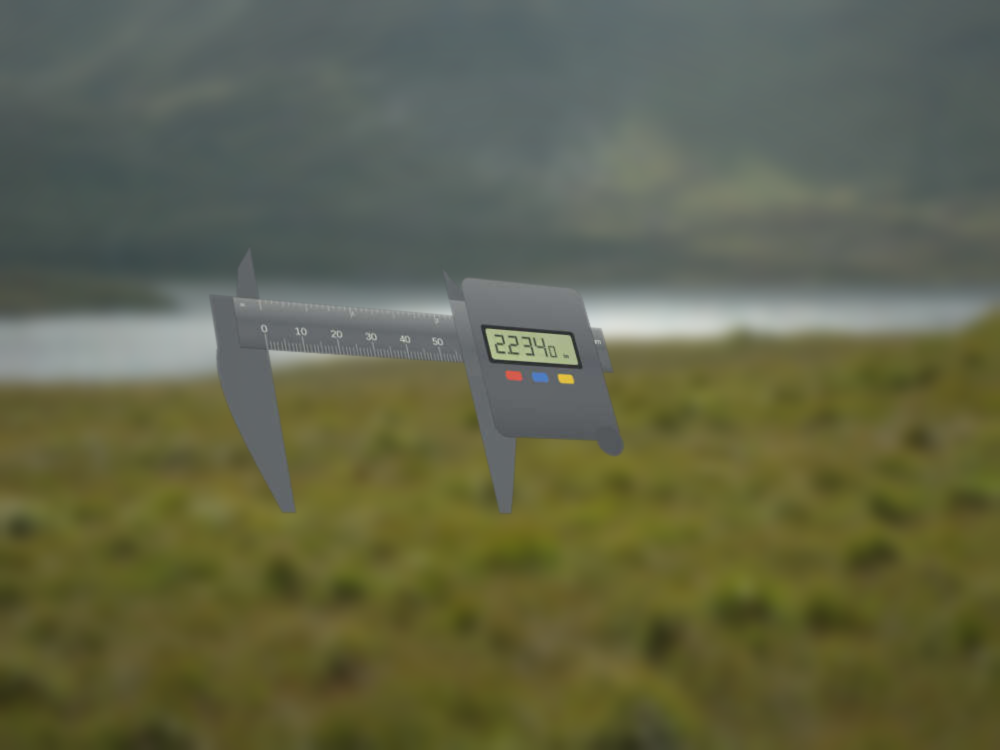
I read 2.2340 (in)
